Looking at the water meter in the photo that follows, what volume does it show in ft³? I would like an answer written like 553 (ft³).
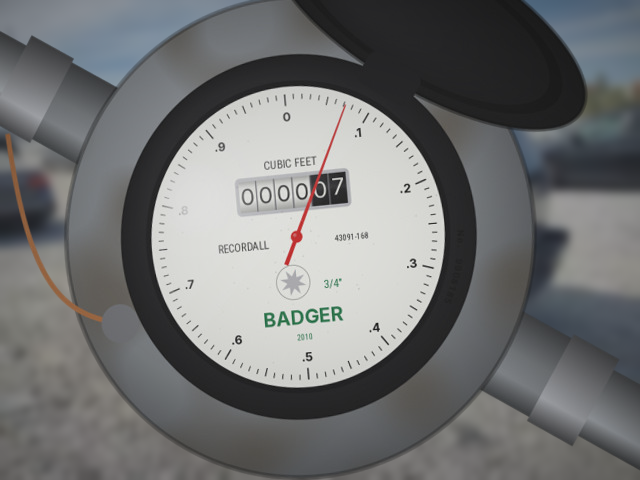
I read 7.07 (ft³)
